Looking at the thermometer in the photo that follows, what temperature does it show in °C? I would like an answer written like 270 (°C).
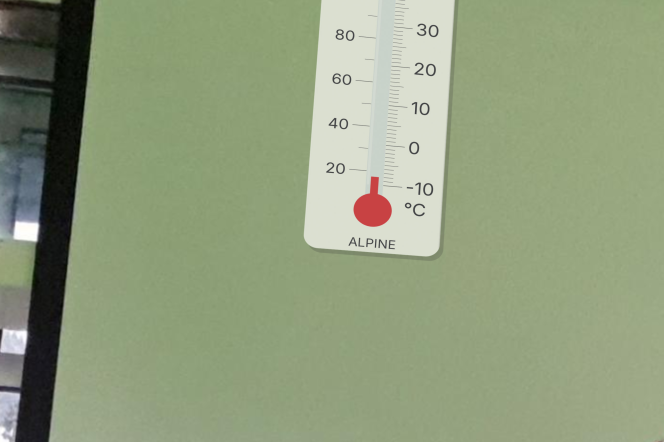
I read -8 (°C)
